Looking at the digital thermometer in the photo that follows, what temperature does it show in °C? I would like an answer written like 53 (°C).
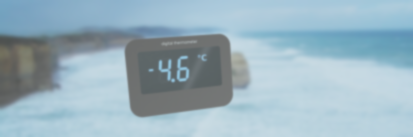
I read -4.6 (°C)
